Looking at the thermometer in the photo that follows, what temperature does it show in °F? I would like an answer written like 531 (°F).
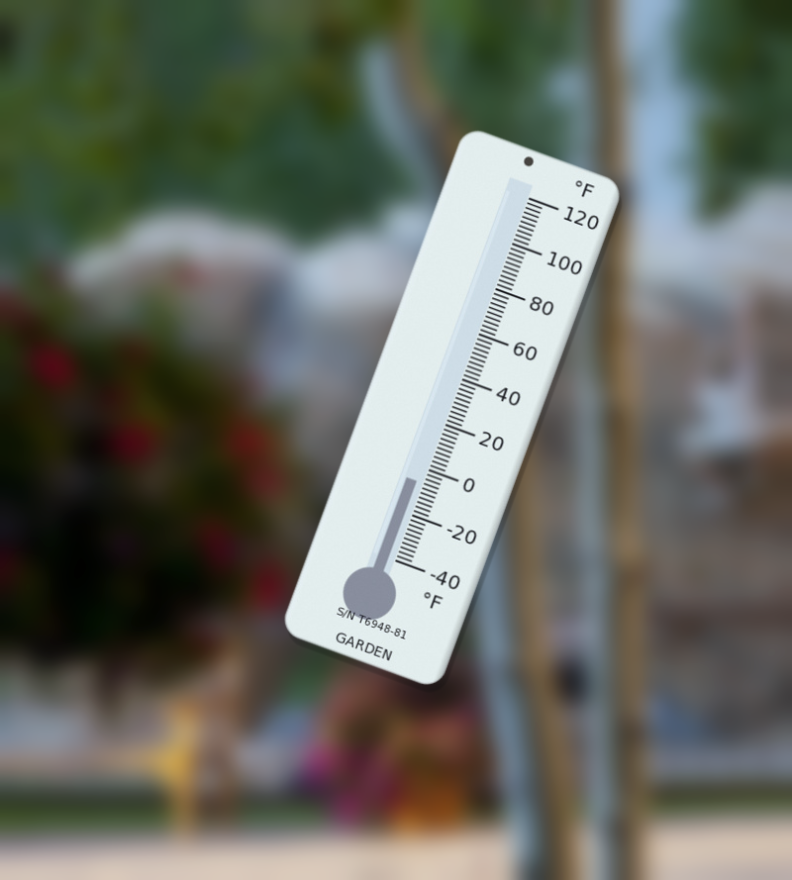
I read -6 (°F)
